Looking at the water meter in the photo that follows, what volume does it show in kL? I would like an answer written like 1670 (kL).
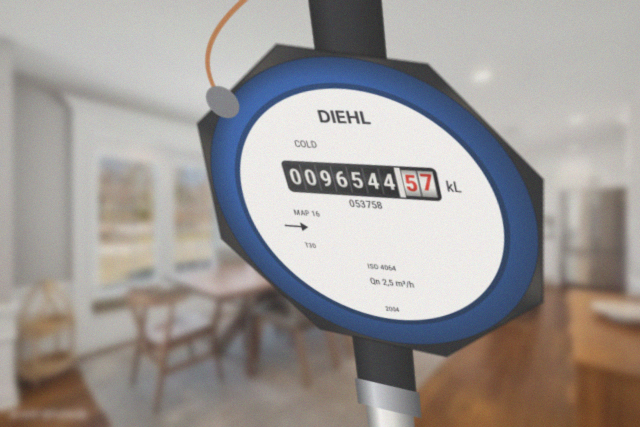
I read 96544.57 (kL)
